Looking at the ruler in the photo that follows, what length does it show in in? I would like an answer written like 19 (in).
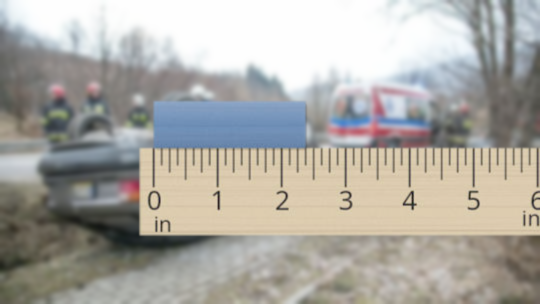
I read 2.375 (in)
